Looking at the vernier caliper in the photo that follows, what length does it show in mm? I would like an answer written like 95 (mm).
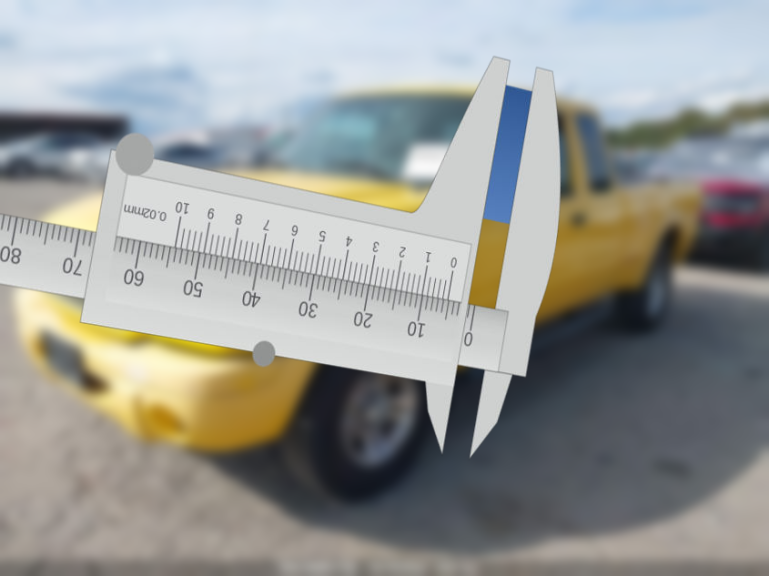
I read 5.2 (mm)
